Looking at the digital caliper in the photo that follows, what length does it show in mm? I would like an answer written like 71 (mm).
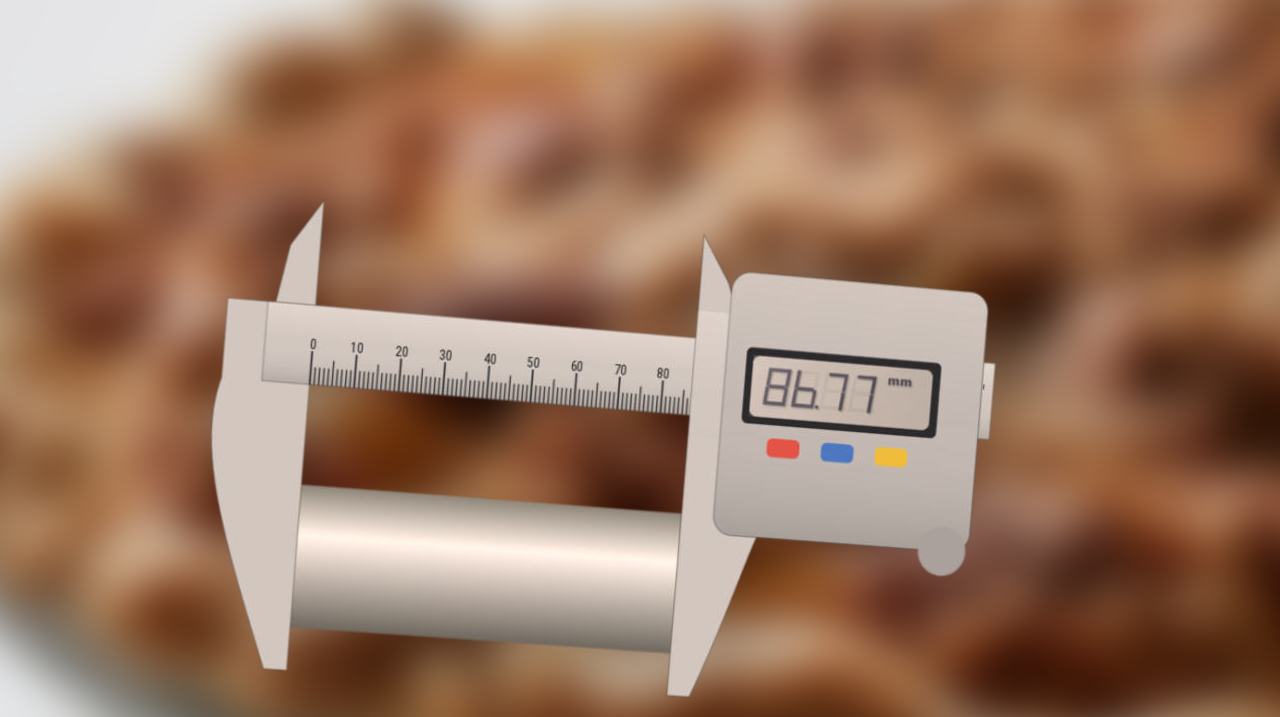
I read 86.77 (mm)
